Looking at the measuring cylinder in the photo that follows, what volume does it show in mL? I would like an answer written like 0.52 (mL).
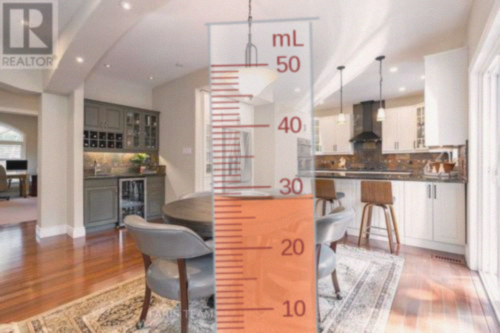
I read 28 (mL)
